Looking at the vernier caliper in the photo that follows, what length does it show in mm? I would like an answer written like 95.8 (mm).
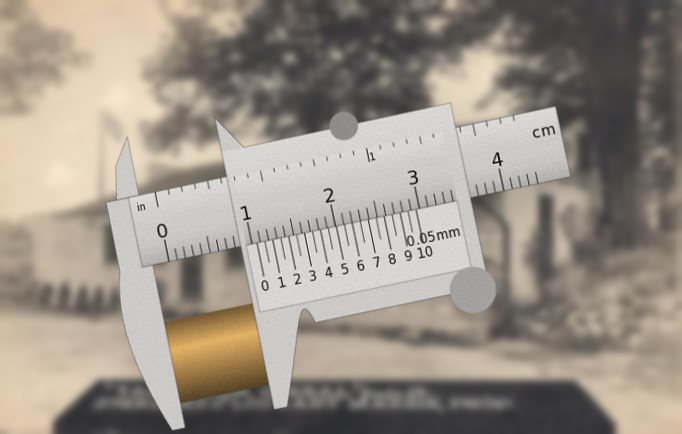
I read 10.6 (mm)
